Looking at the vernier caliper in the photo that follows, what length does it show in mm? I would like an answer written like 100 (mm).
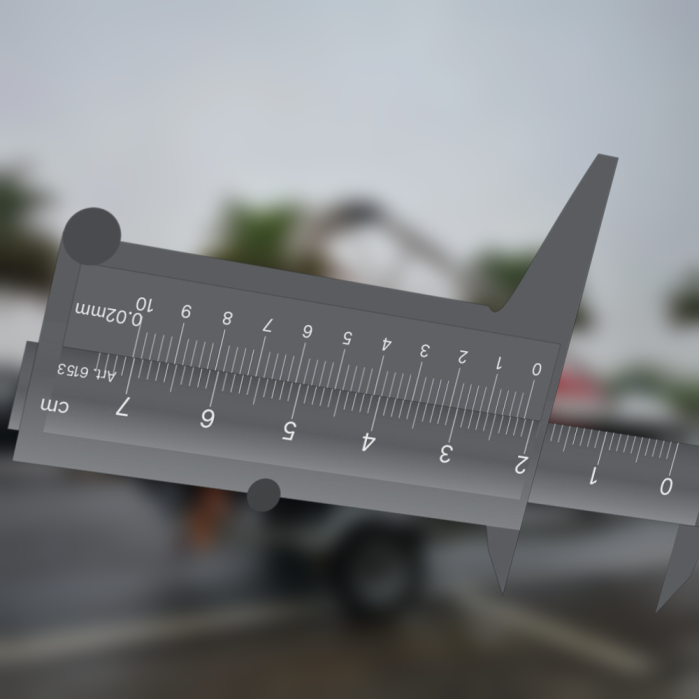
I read 21.2 (mm)
